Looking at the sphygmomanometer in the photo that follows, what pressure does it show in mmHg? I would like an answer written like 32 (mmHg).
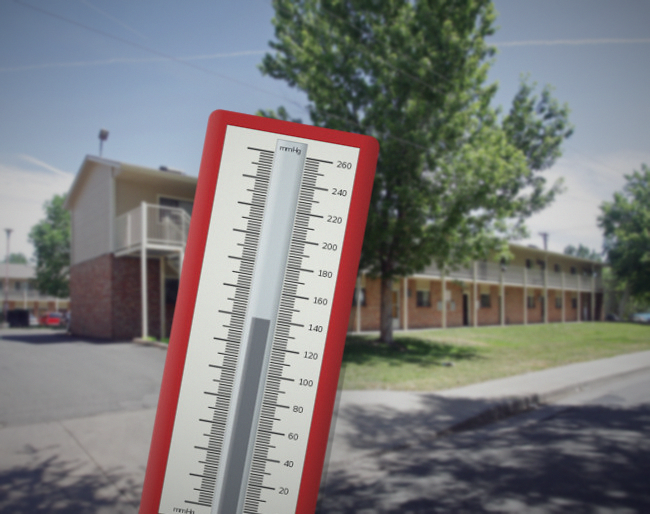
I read 140 (mmHg)
